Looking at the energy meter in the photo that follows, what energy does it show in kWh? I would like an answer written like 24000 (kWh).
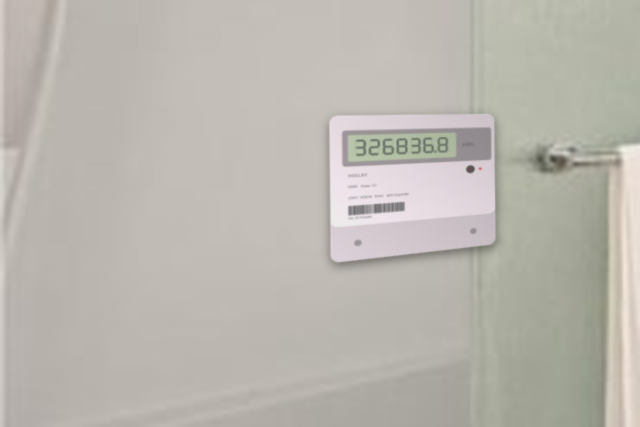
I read 326836.8 (kWh)
